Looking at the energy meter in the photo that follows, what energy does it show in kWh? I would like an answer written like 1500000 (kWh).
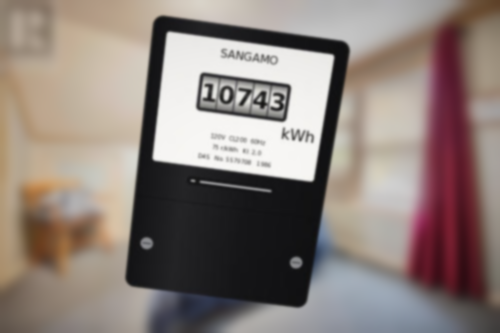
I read 10743 (kWh)
